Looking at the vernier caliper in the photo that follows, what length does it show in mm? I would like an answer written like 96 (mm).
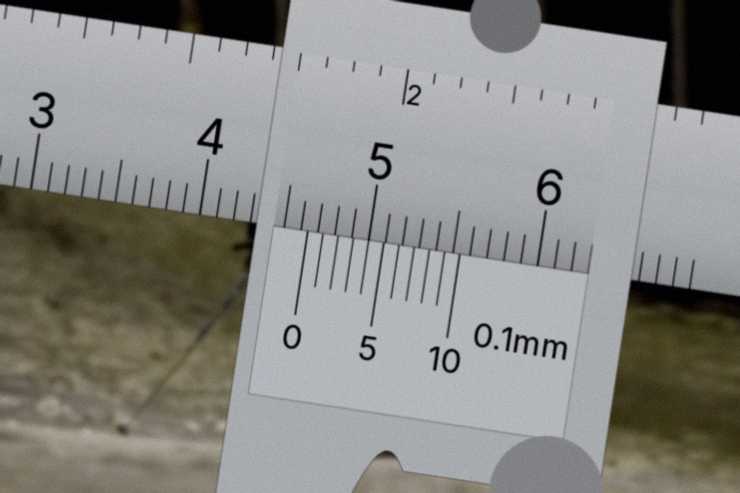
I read 46.4 (mm)
